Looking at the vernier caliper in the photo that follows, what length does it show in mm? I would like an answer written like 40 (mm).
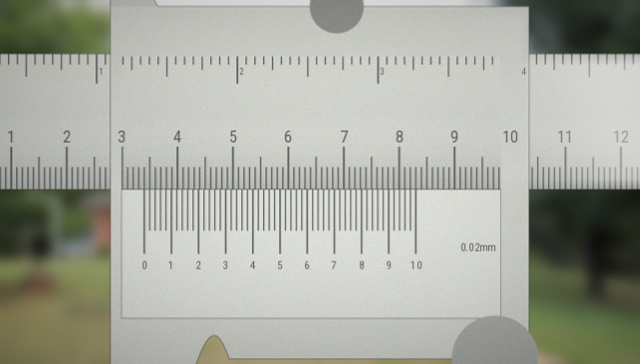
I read 34.0 (mm)
